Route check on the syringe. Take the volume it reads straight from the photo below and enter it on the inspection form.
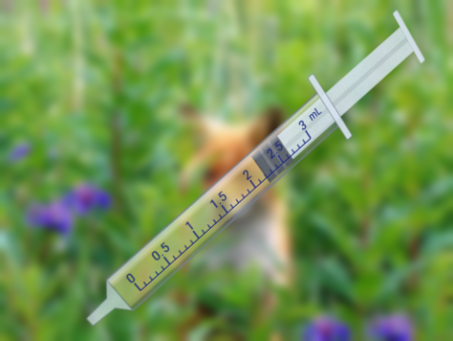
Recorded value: 2.2 mL
